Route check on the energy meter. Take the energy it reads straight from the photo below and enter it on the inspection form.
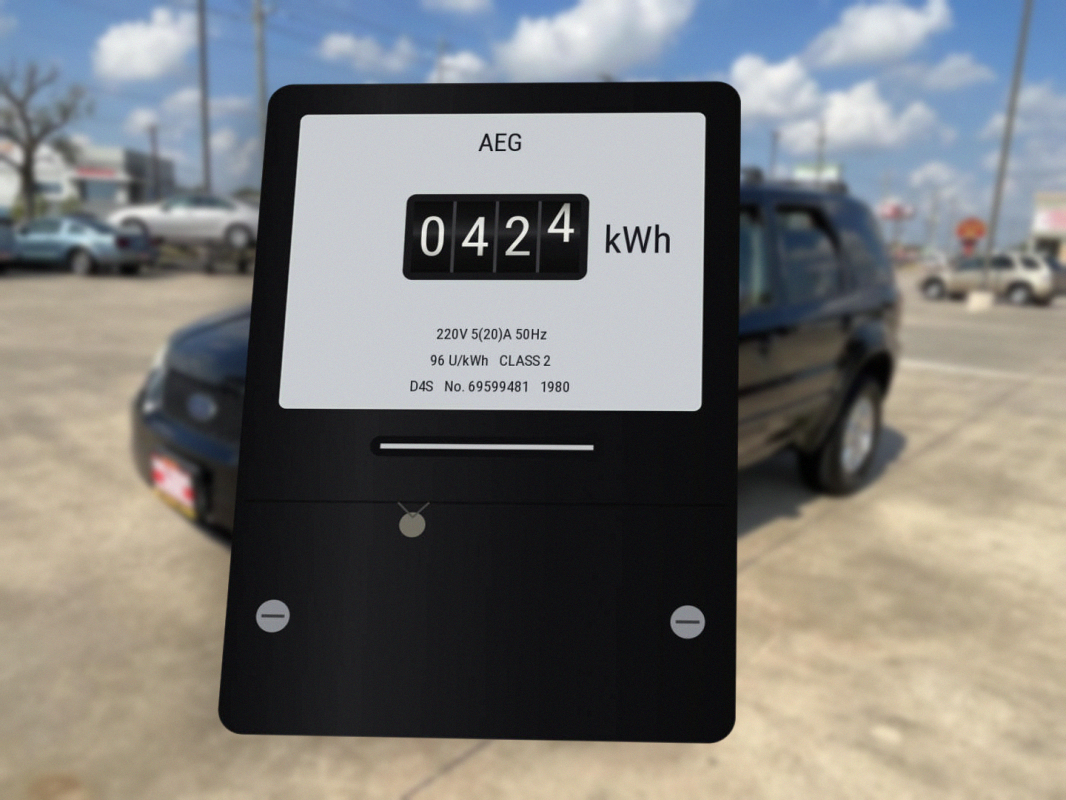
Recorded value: 424 kWh
